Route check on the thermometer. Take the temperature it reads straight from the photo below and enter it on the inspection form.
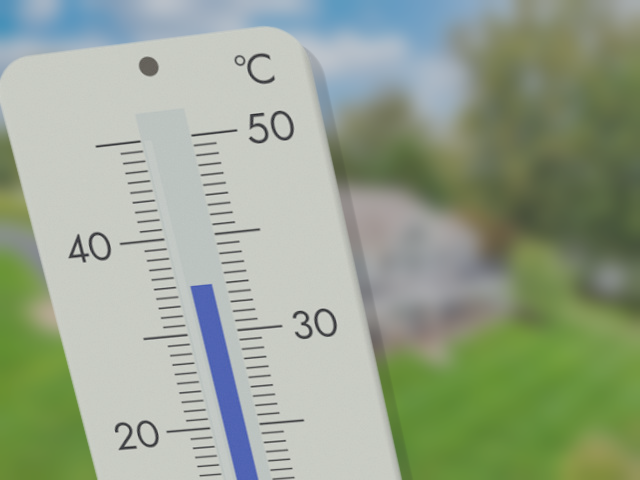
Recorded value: 35 °C
